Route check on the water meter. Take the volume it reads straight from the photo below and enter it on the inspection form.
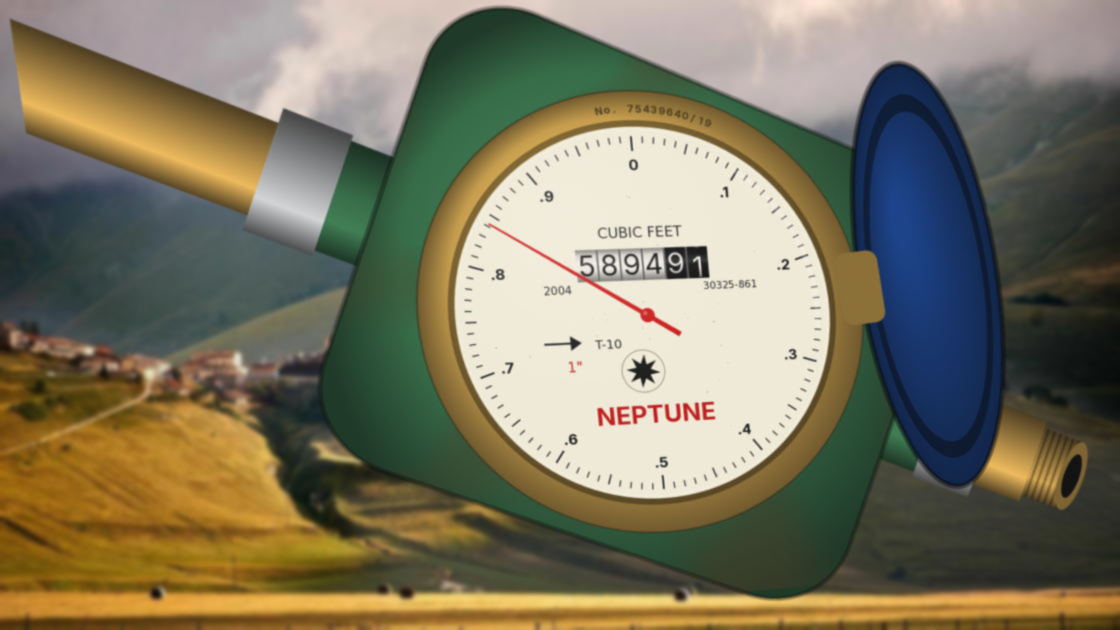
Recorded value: 589490.84 ft³
